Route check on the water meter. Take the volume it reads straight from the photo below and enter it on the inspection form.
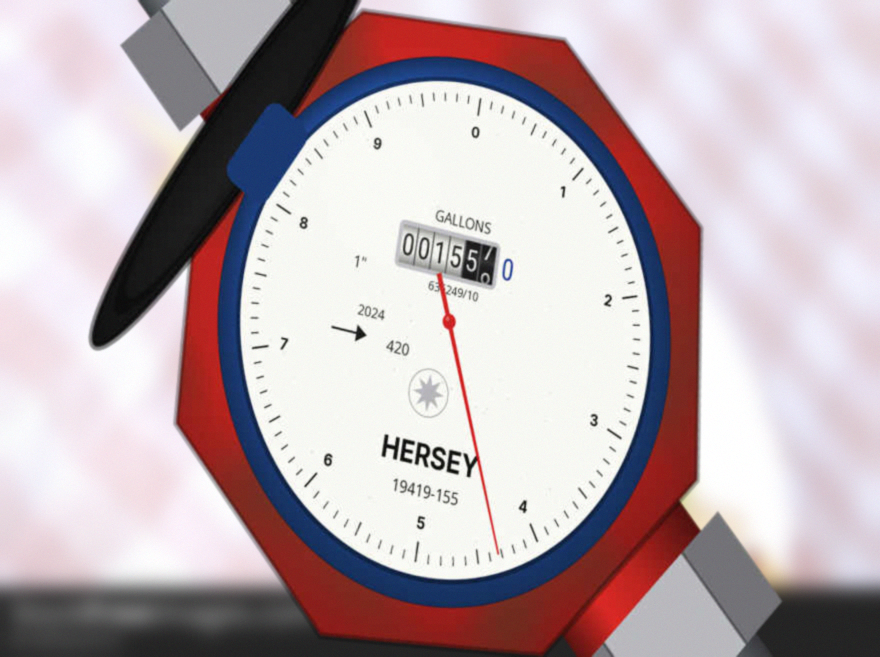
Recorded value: 15574.3 gal
